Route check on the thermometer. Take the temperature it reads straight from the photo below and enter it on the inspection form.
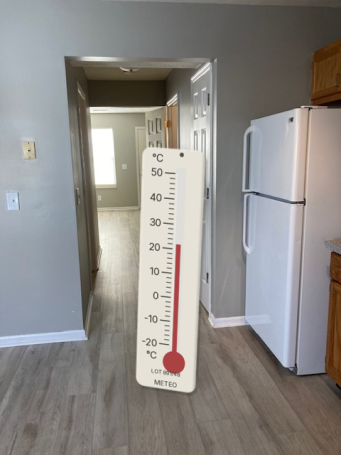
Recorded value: 22 °C
